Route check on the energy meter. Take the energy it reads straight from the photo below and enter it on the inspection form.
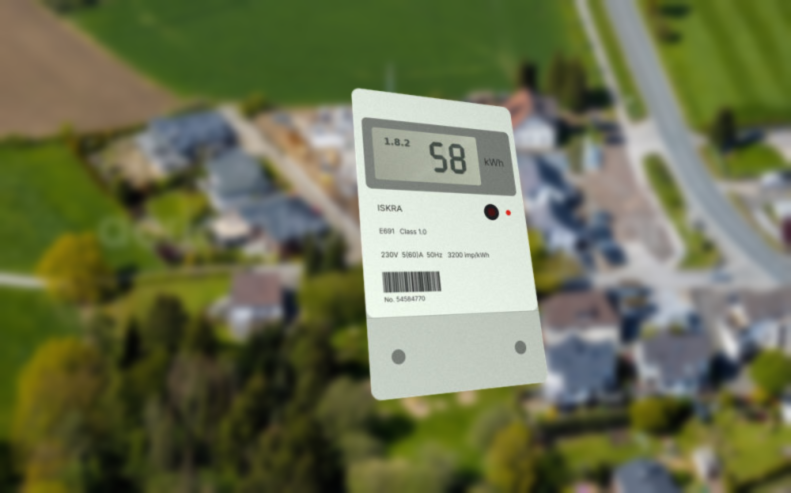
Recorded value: 58 kWh
